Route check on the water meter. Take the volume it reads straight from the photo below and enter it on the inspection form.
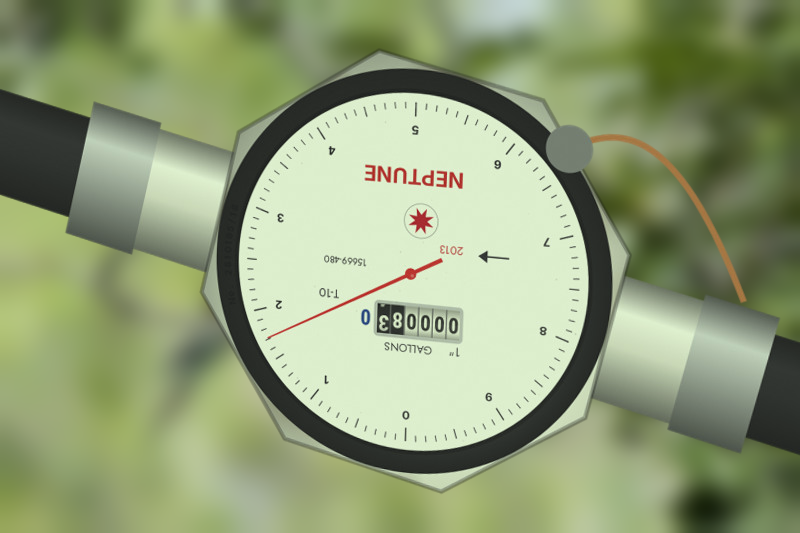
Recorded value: 831.7 gal
